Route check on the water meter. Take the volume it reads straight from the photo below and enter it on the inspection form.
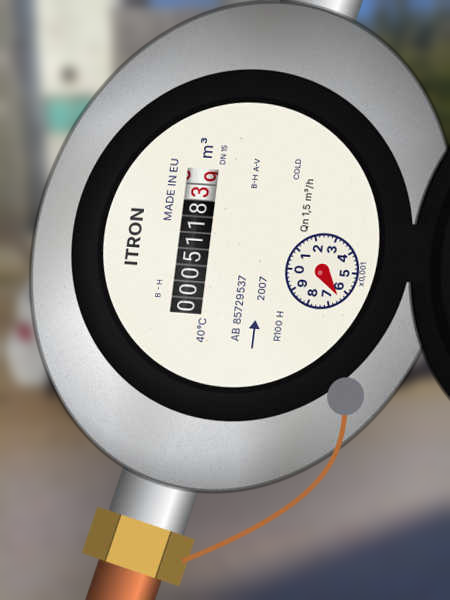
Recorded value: 5118.386 m³
